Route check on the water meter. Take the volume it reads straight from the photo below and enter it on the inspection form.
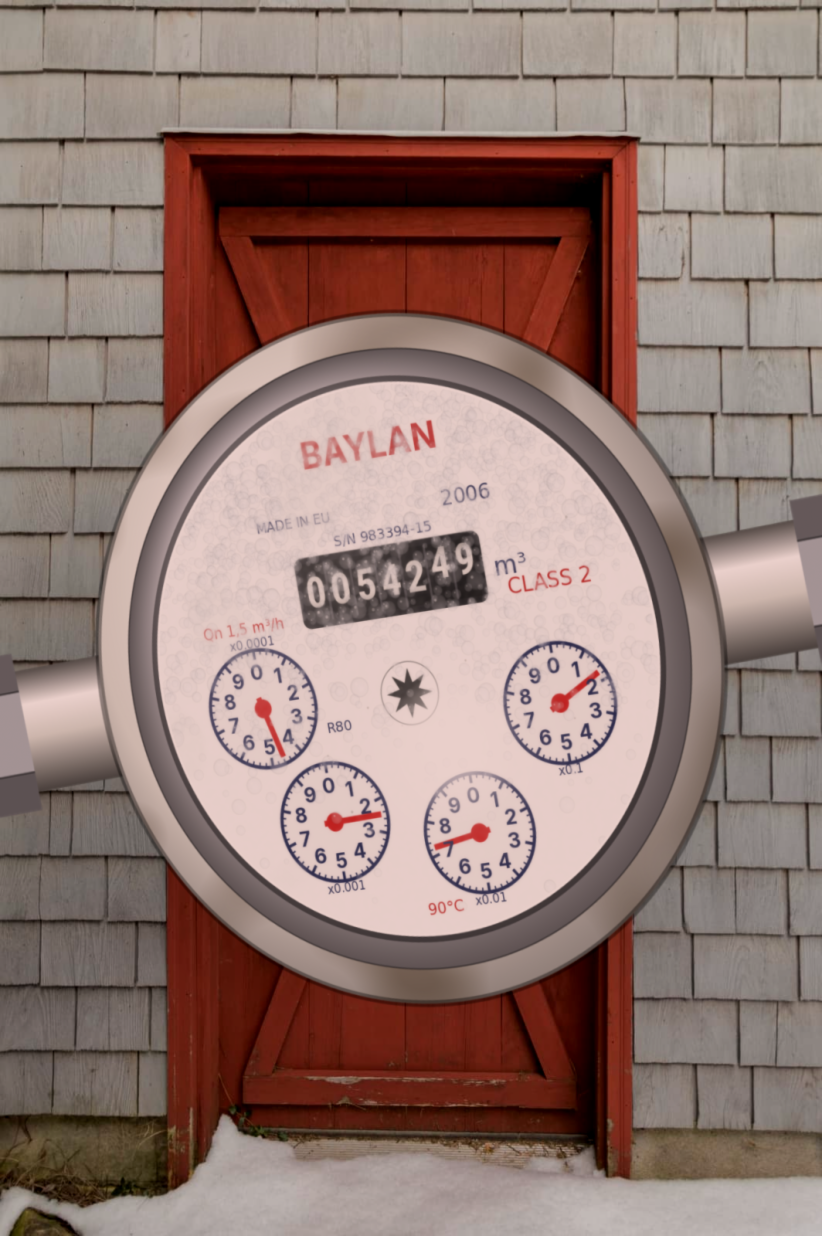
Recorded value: 54249.1724 m³
